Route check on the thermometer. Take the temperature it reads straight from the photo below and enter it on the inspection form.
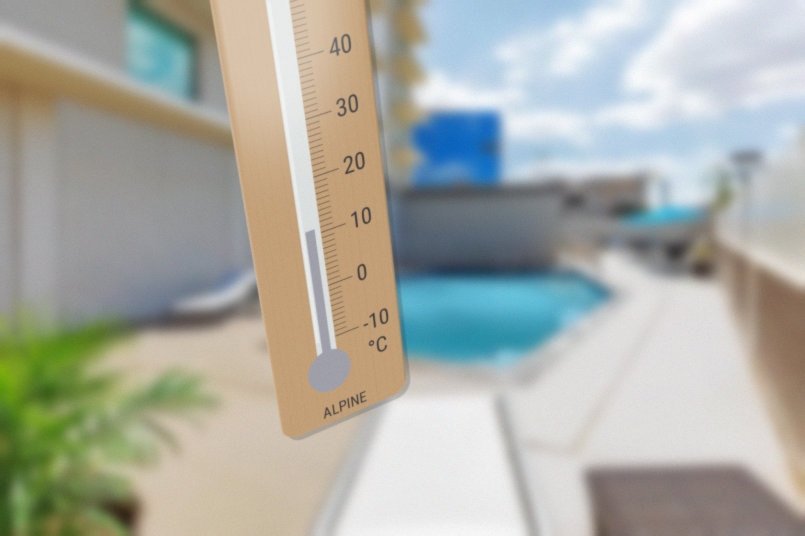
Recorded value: 11 °C
